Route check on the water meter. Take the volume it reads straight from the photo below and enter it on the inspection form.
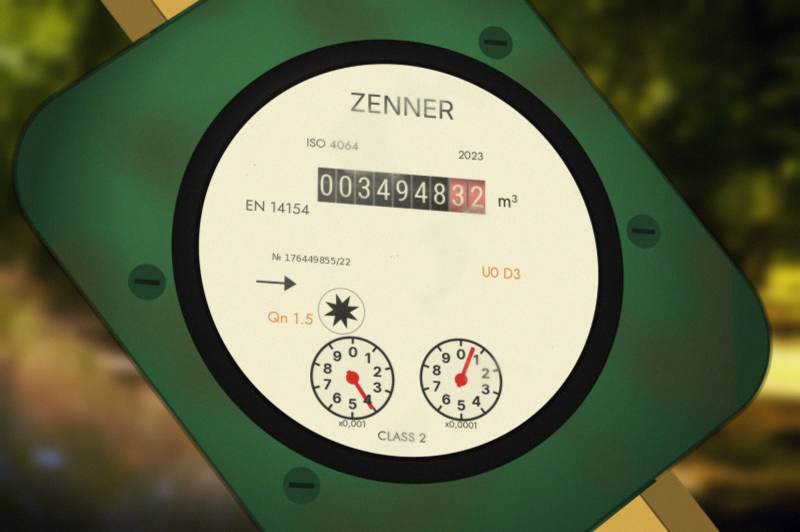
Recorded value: 34948.3240 m³
